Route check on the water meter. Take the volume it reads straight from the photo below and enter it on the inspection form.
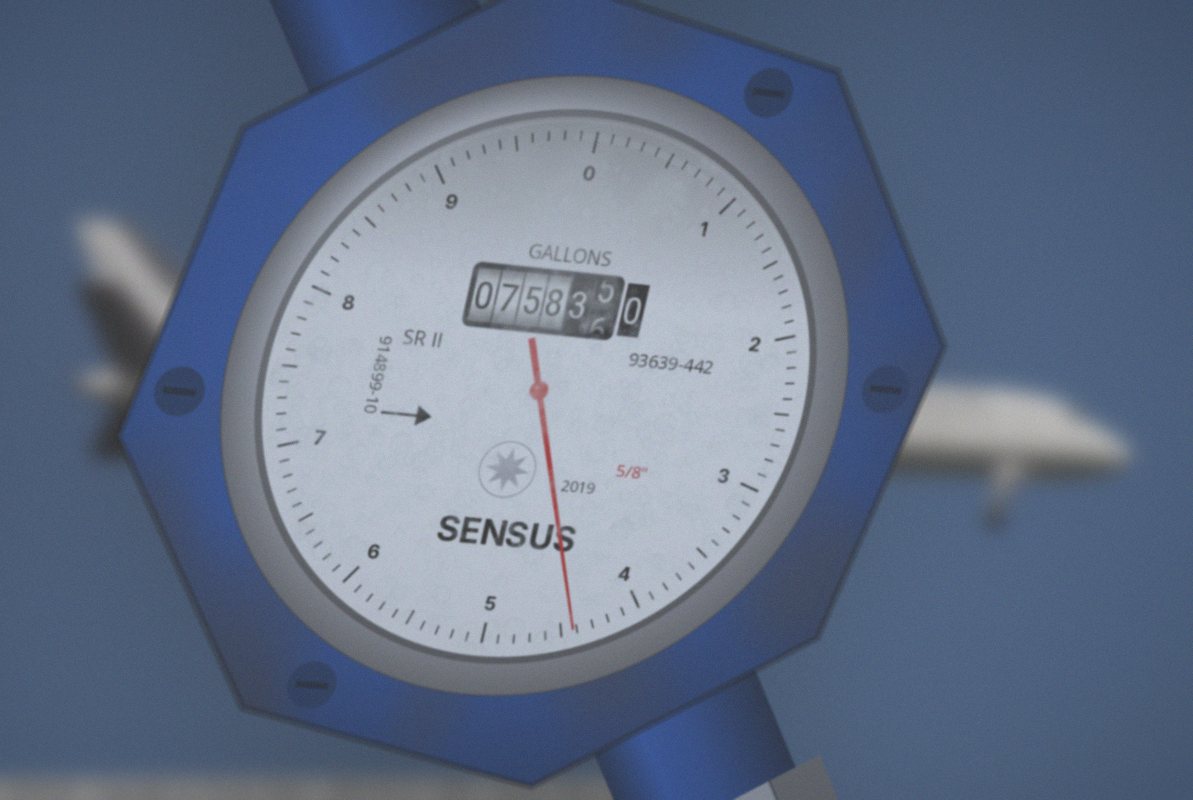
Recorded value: 758354.4 gal
